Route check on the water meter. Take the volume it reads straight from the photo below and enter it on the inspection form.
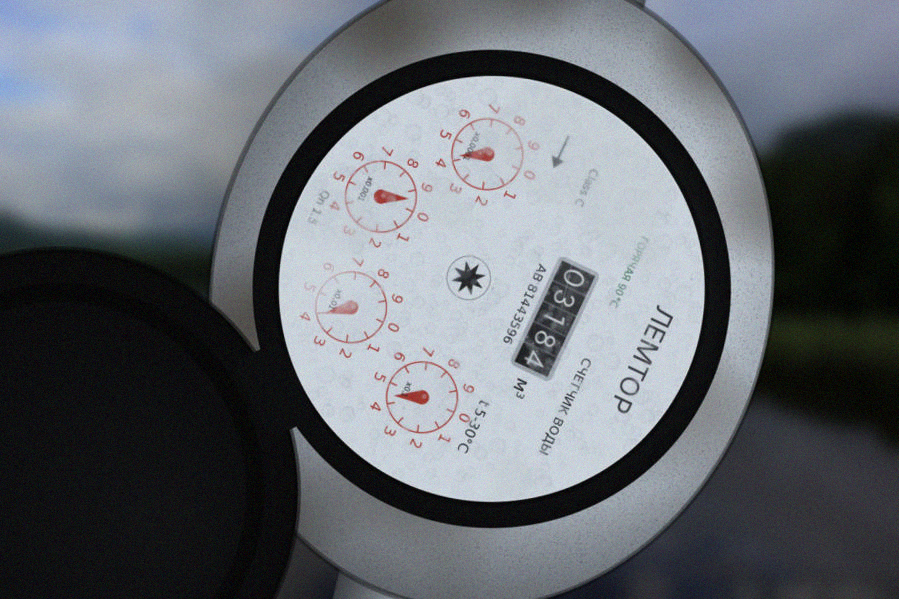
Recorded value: 3184.4394 m³
